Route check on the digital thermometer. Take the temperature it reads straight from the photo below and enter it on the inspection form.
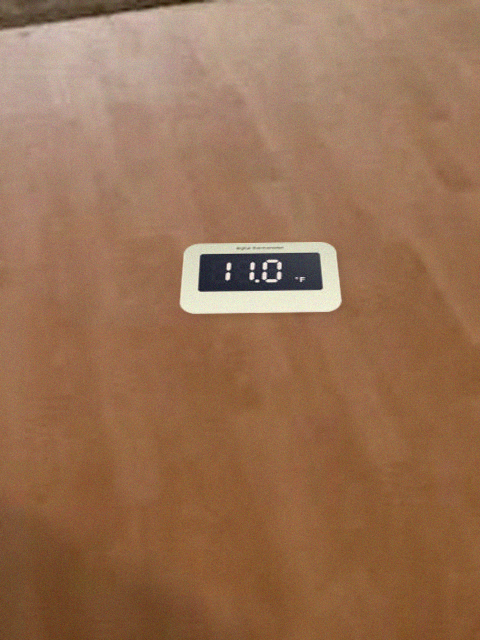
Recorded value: 11.0 °F
